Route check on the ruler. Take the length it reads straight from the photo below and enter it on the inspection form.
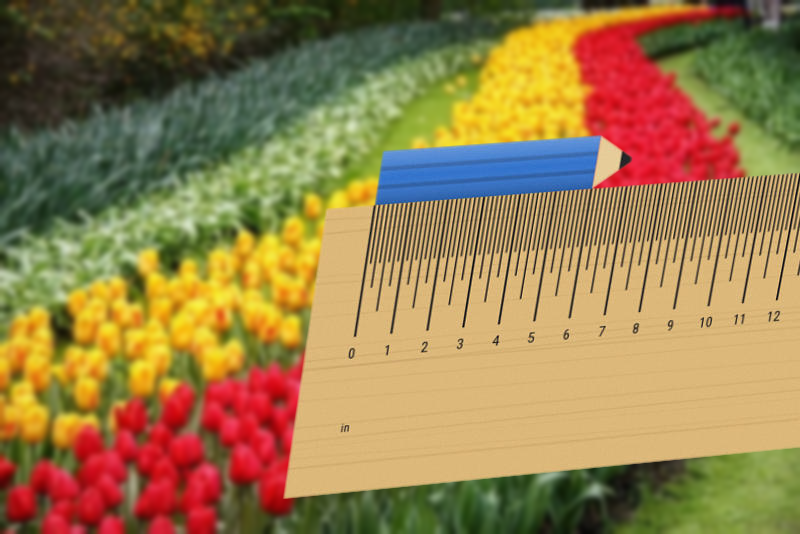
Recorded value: 7 in
